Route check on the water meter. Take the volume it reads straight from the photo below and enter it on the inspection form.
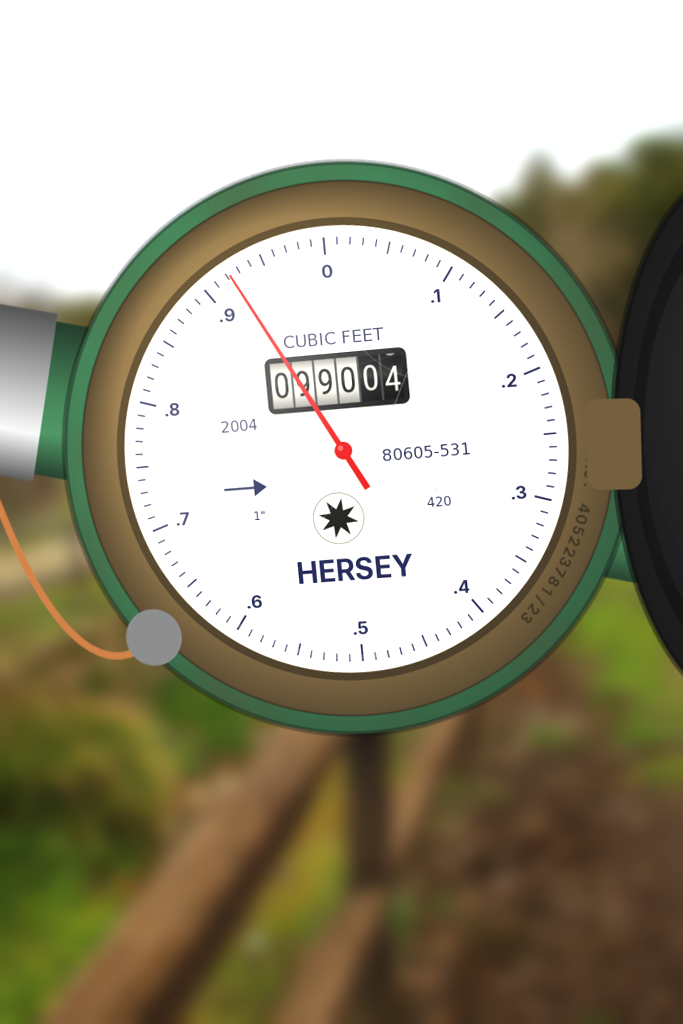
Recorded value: 99003.92 ft³
